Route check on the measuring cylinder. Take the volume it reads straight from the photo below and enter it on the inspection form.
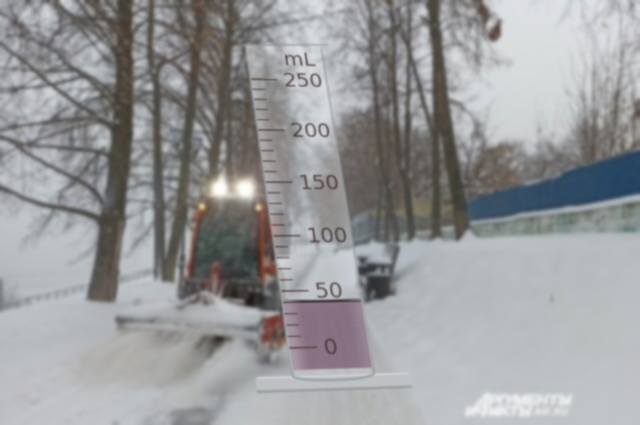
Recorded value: 40 mL
